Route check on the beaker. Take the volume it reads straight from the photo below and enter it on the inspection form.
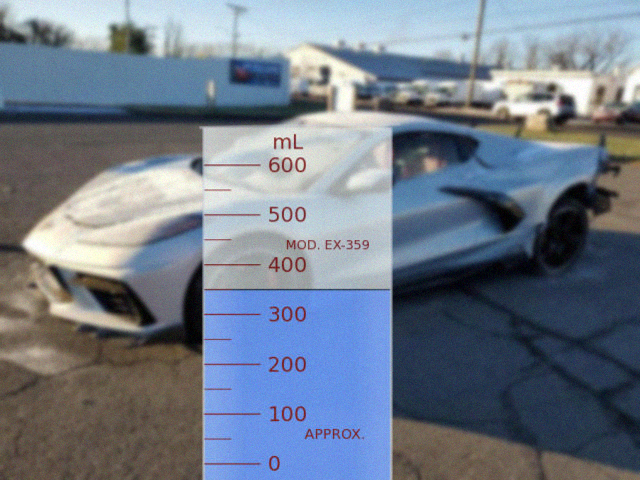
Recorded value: 350 mL
